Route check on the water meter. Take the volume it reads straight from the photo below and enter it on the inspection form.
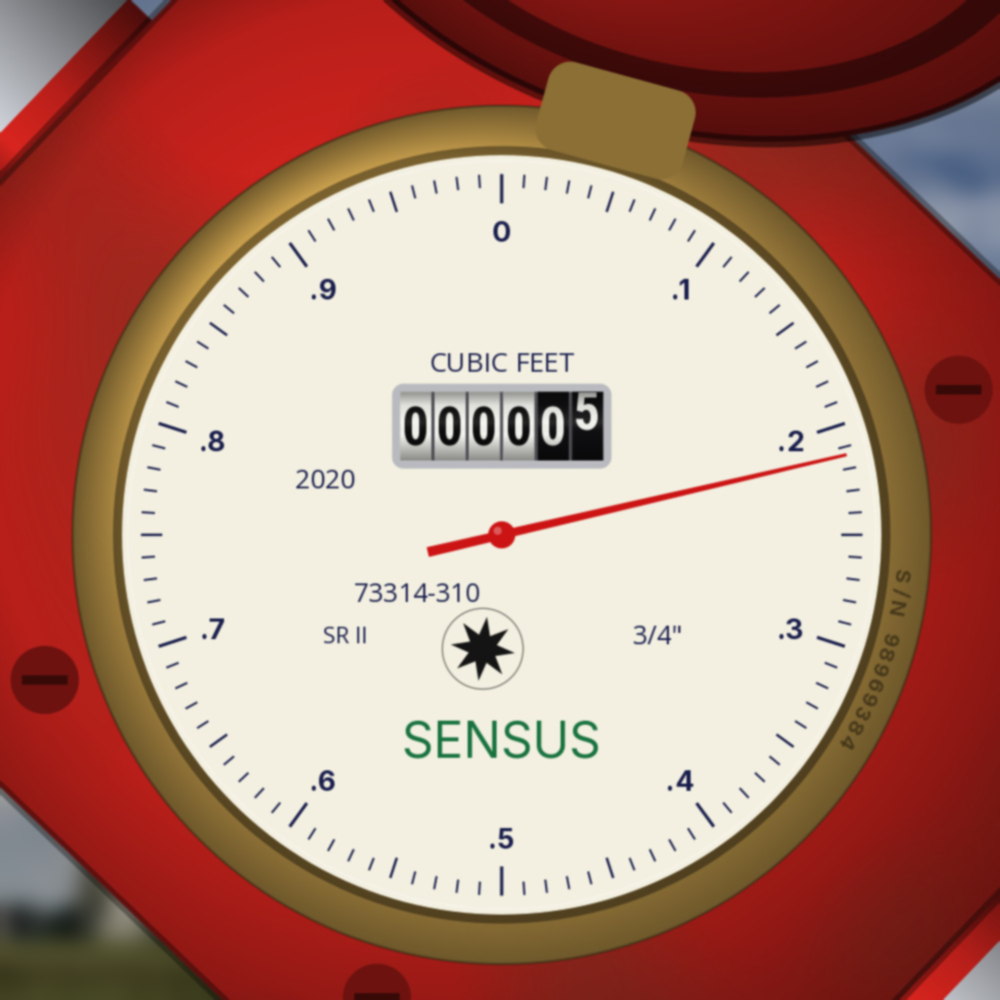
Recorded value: 5.21 ft³
